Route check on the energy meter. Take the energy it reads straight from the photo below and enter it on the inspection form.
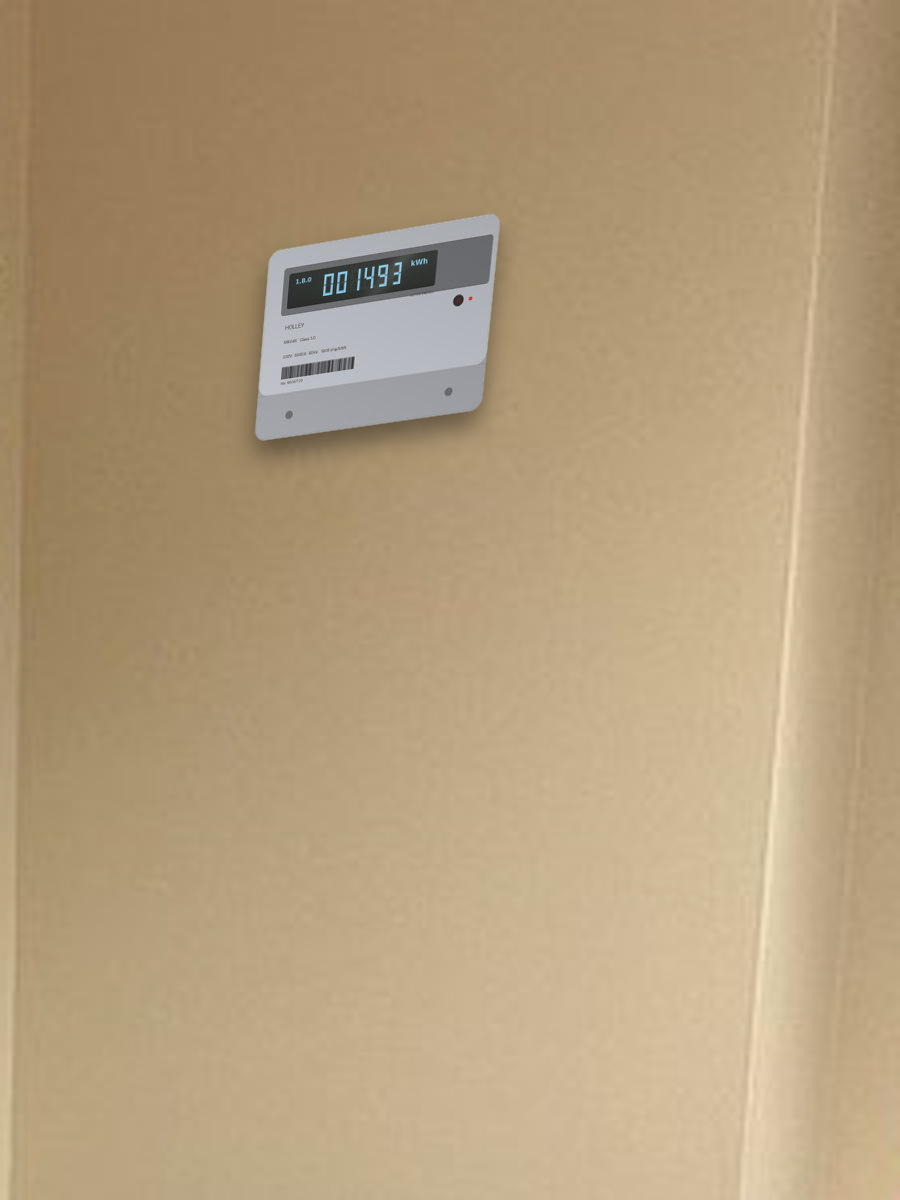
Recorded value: 1493 kWh
